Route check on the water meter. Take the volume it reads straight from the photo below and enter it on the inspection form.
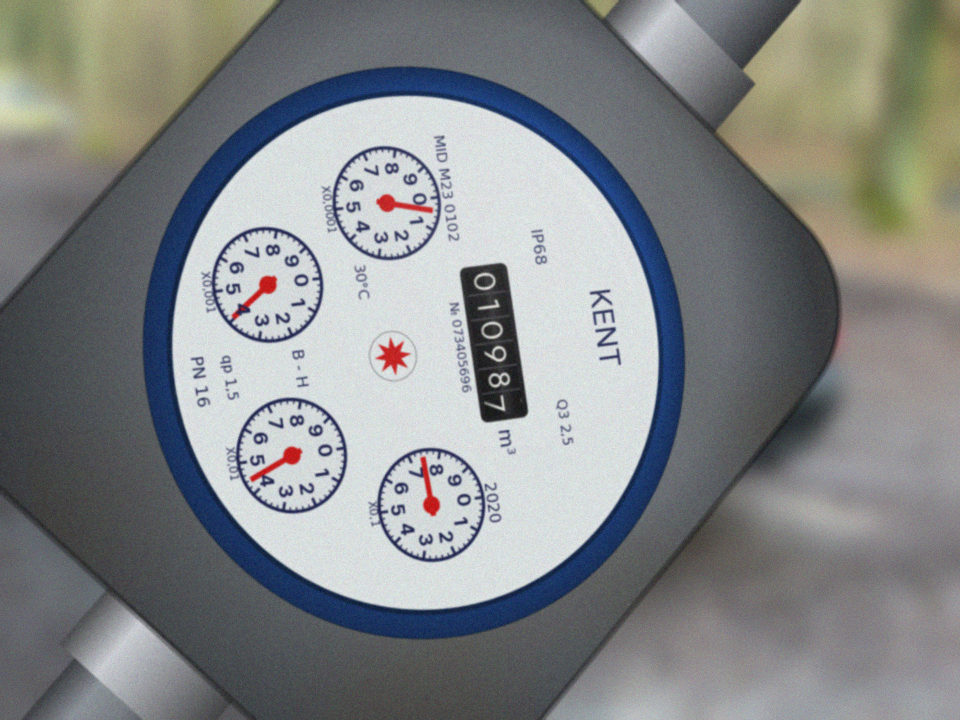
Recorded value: 10986.7440 m³
